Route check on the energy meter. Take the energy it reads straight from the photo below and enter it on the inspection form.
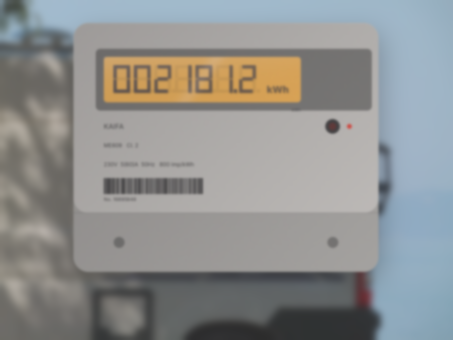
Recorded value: 2181.2 kWh
